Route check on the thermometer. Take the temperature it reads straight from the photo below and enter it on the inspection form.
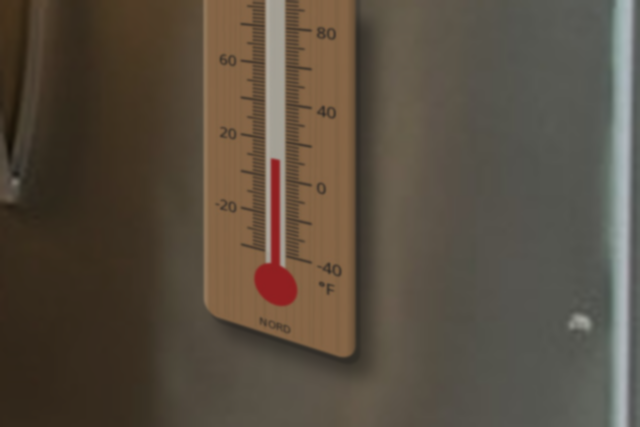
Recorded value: 10 °F
